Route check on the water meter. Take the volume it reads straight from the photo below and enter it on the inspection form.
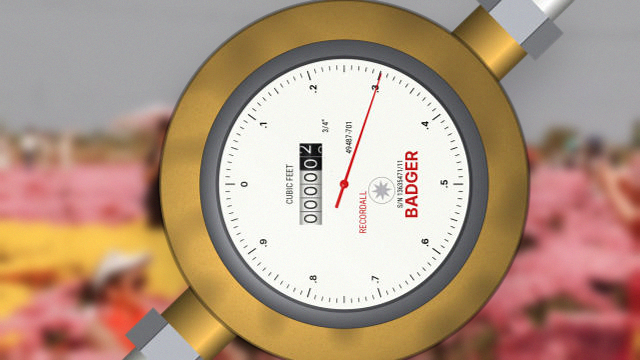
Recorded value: 2.30 ft³
